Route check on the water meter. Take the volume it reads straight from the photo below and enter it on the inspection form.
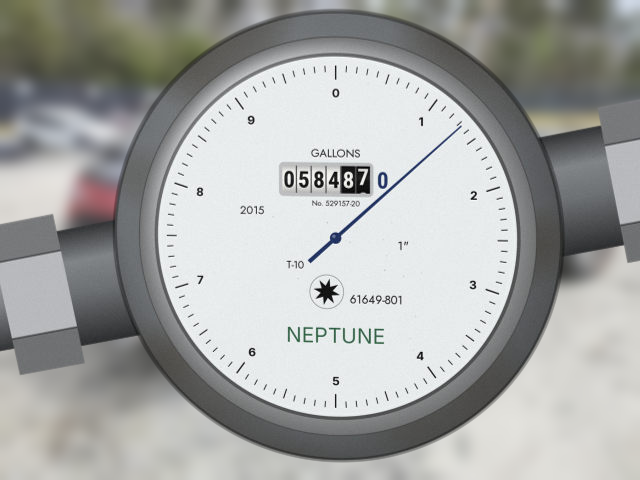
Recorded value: 584871.3 gal
